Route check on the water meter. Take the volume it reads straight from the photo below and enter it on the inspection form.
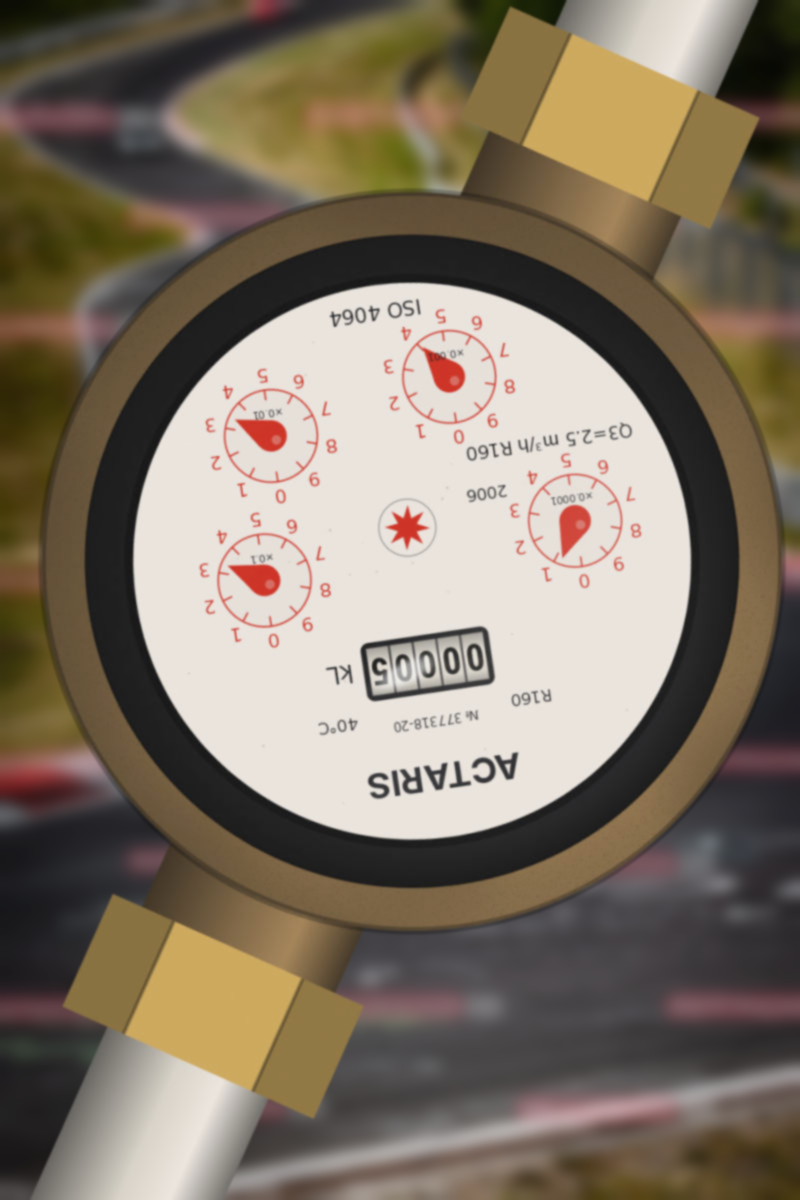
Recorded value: 5.3340 kL
